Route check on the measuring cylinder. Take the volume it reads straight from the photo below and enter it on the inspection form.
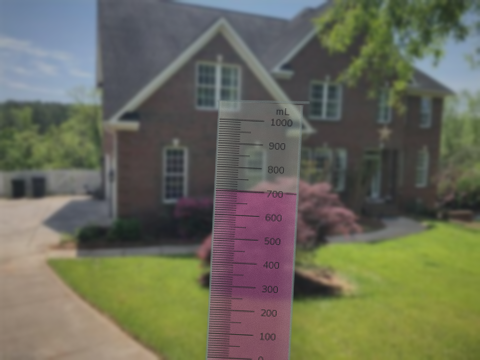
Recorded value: 700 mL
